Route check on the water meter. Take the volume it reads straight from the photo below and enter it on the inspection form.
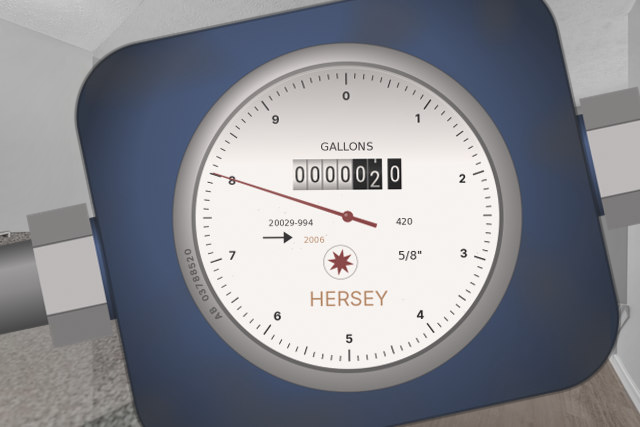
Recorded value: 18.0 gal
